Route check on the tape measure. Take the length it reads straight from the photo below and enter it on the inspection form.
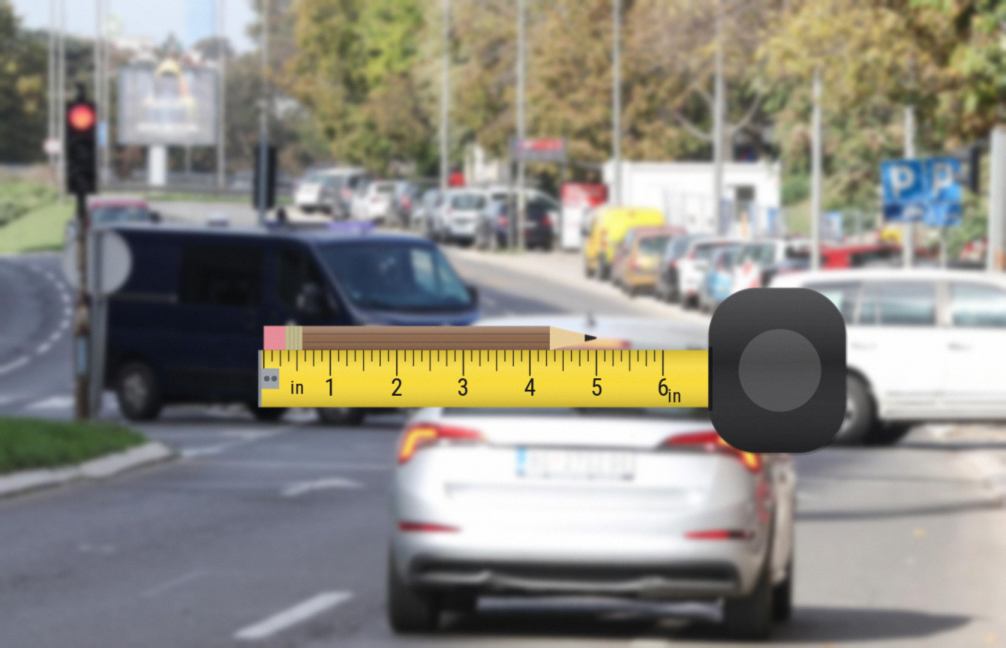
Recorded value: 5 in
